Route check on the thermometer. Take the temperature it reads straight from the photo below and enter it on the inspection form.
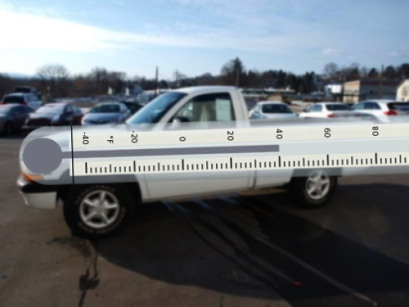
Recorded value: 40 °F
